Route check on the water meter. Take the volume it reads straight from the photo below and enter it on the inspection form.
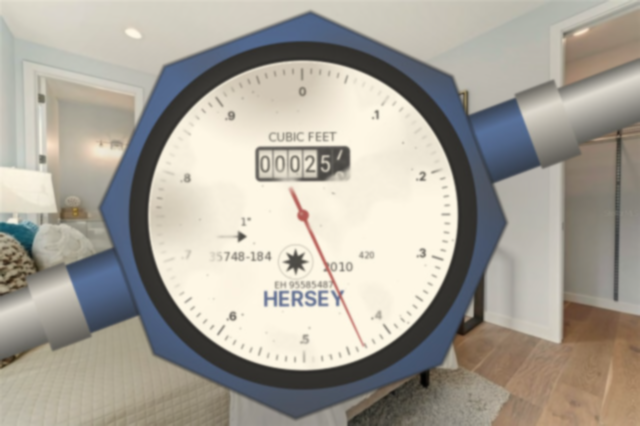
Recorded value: 257.43 ft³
